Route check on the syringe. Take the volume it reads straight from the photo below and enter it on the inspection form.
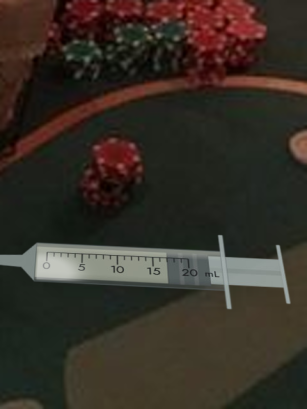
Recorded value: 17 mL
